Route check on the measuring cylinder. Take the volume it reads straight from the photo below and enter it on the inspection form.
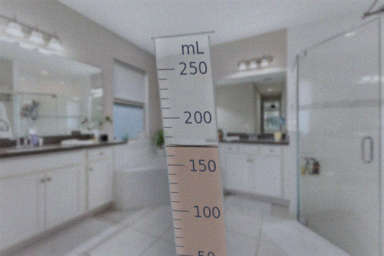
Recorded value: 170 mL
